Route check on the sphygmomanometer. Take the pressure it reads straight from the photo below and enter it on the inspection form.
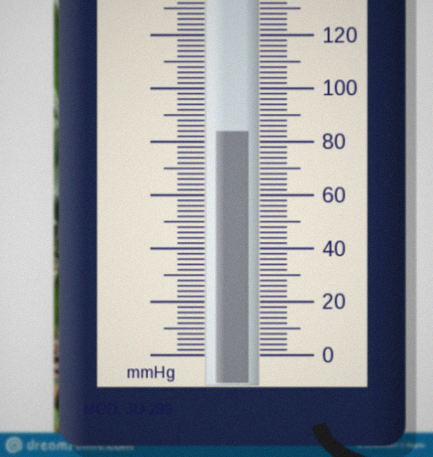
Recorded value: 84 mmHg
